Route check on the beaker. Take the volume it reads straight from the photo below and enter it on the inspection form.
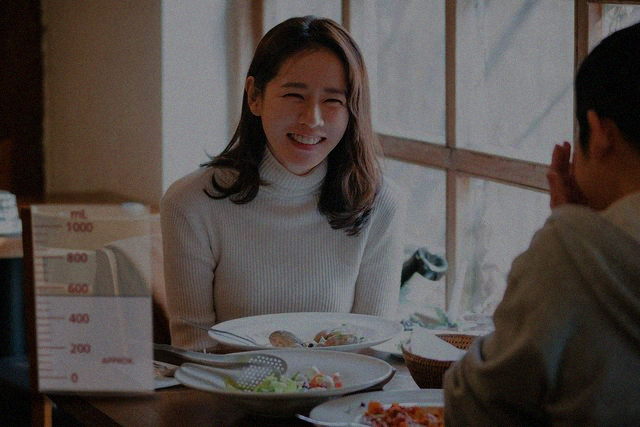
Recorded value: 550 mL
